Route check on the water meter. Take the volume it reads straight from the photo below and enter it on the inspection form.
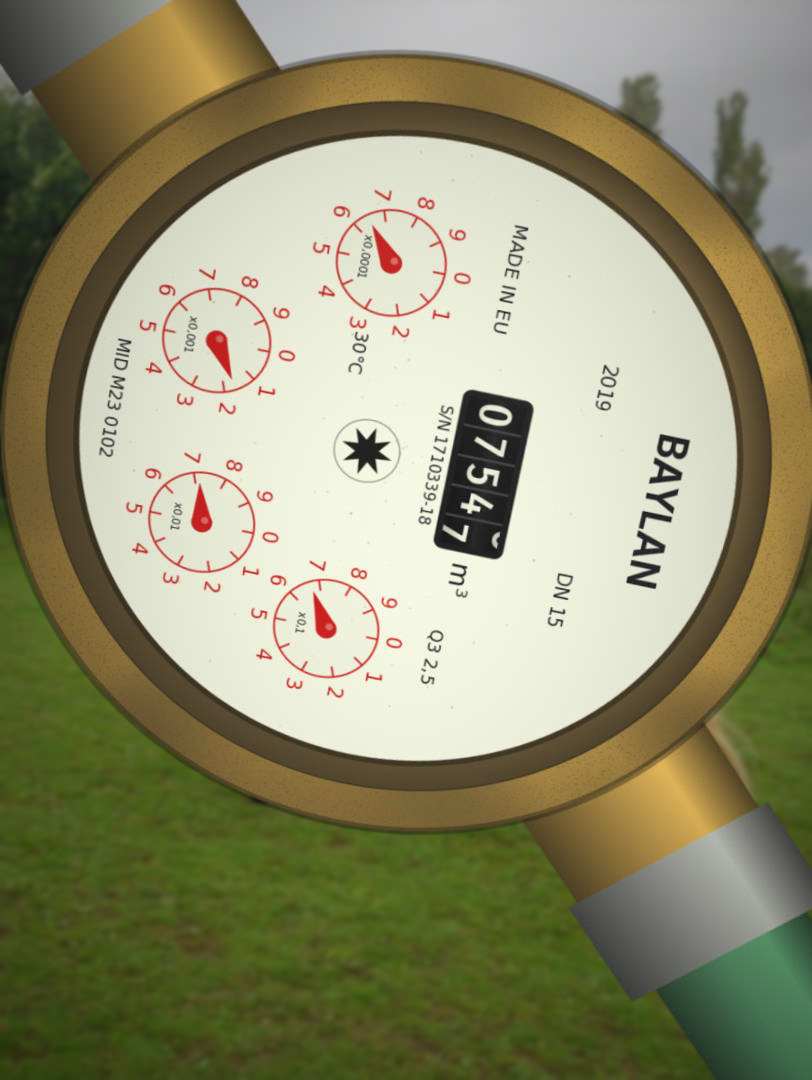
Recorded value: 7546.6716 m³
